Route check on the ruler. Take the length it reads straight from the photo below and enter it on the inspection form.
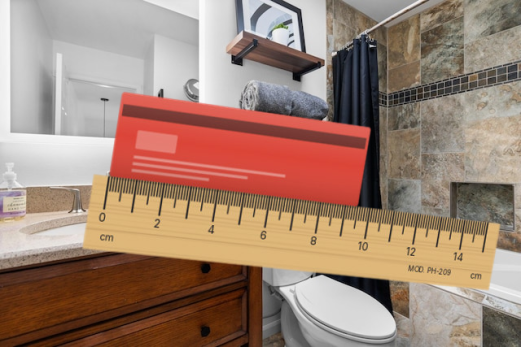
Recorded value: 9.5 cm
